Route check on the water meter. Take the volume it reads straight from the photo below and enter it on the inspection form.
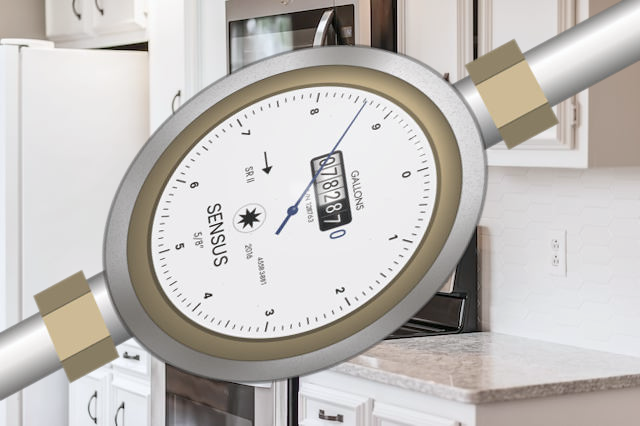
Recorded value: 782868.6 gal
